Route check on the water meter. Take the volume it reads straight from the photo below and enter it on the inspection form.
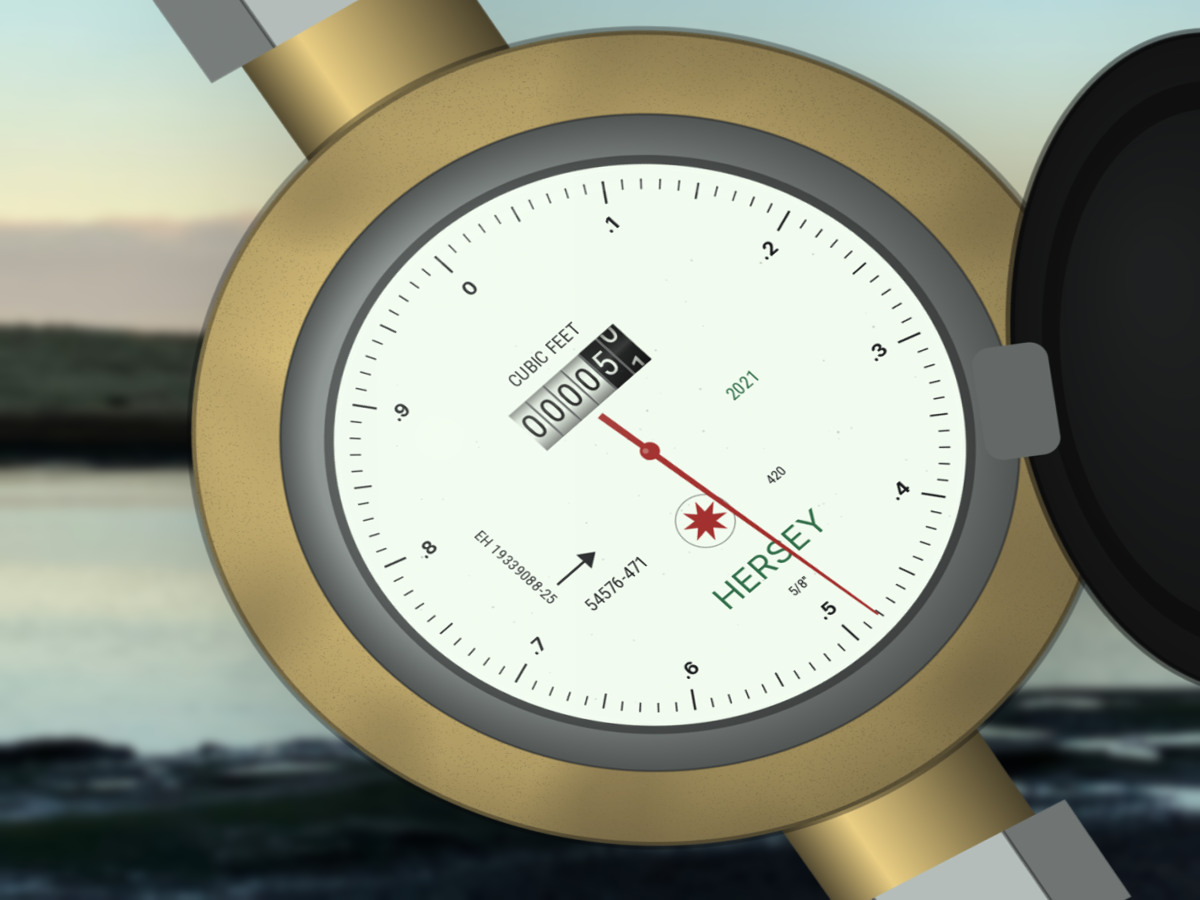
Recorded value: 50.48 ft³
